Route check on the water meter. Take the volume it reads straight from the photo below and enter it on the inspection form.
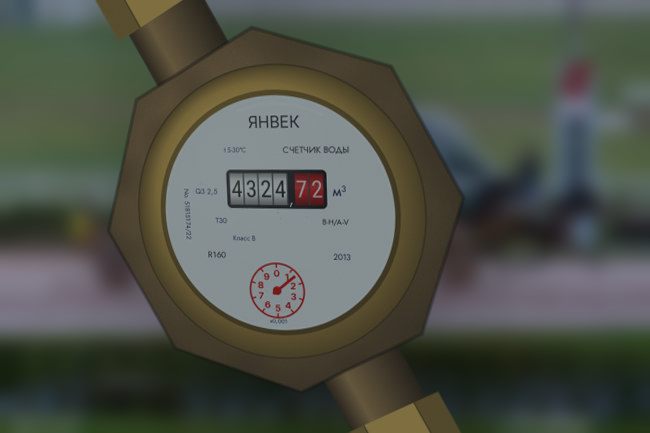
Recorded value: 4324.721 m³
